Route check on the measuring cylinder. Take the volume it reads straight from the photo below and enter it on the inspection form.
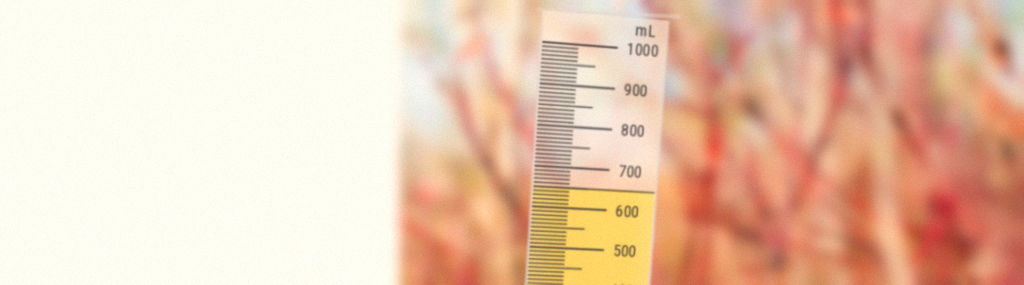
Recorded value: 650 mL
